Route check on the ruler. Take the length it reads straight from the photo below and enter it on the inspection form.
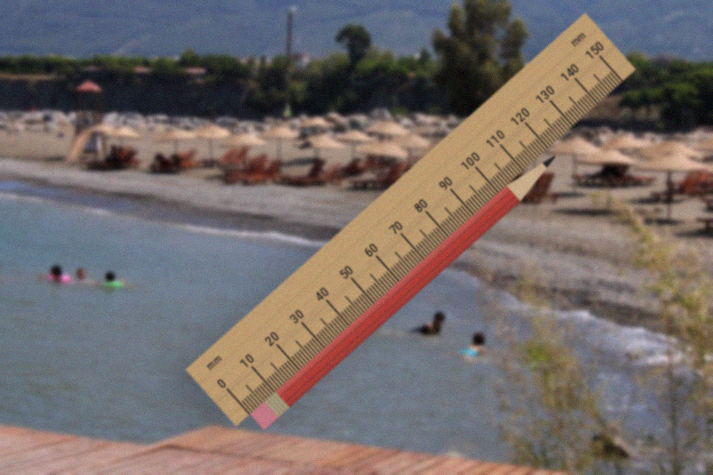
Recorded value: 120 mm
